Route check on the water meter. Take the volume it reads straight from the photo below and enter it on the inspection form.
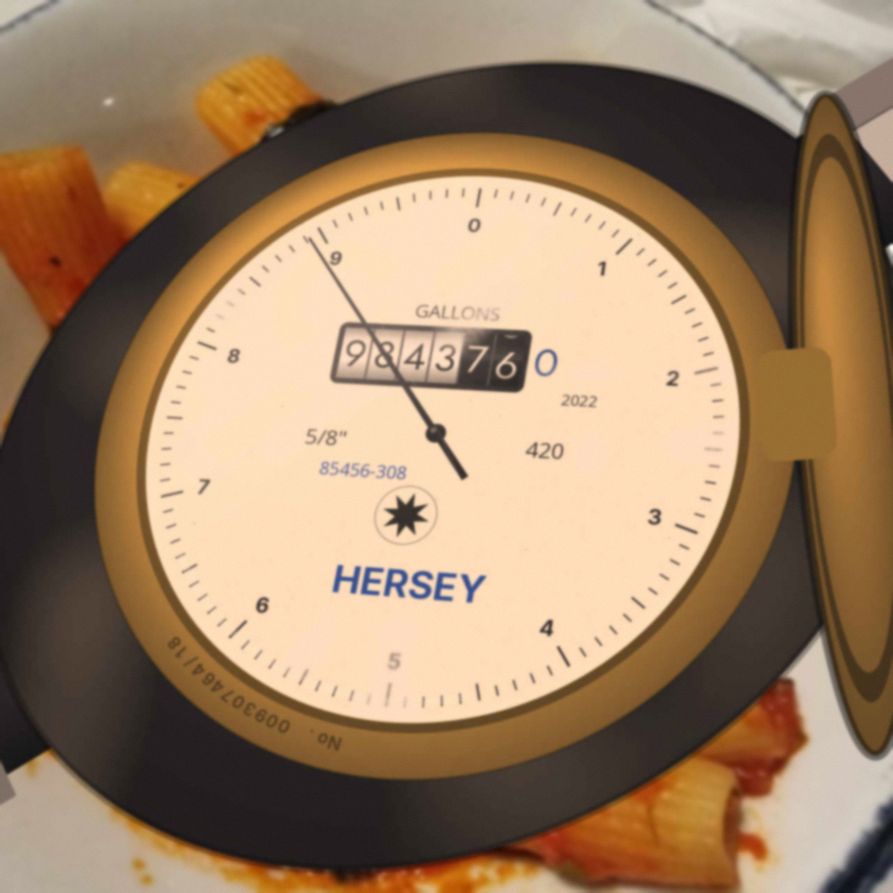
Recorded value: 9843758.9 gal
